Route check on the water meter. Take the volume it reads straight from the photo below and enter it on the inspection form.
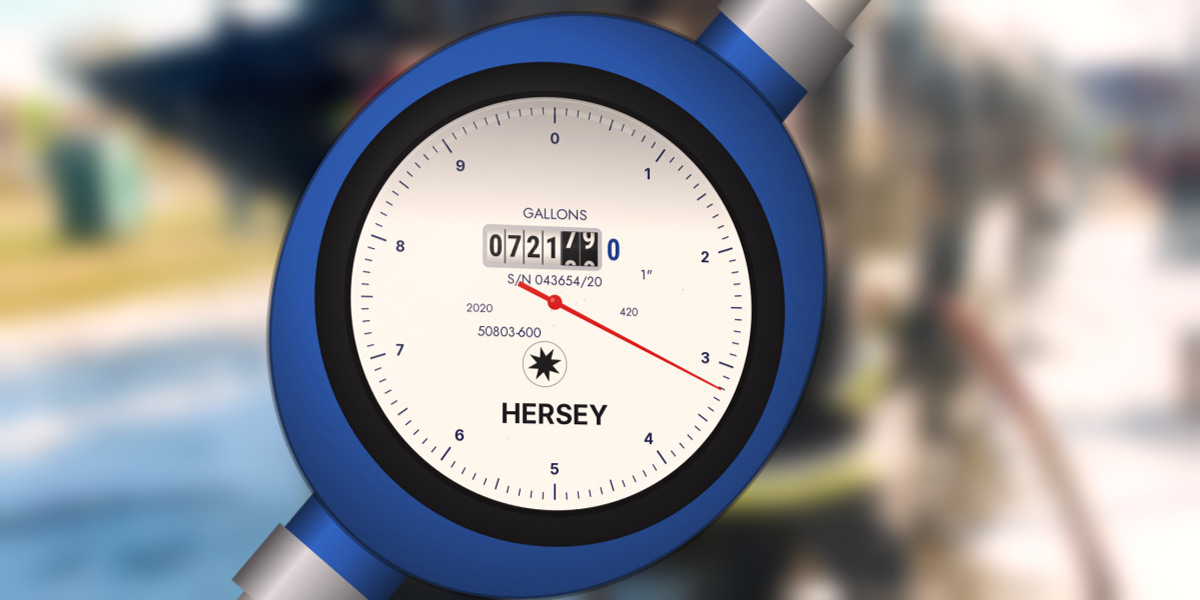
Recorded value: 721793.2 gal
